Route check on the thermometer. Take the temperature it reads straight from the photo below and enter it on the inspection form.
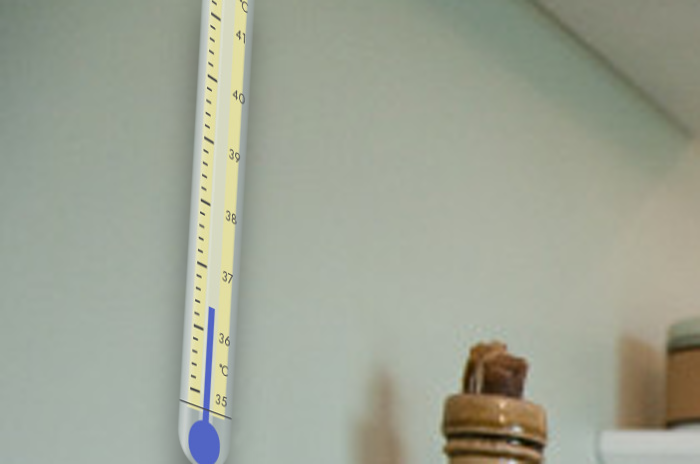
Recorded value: 36.4 °C
